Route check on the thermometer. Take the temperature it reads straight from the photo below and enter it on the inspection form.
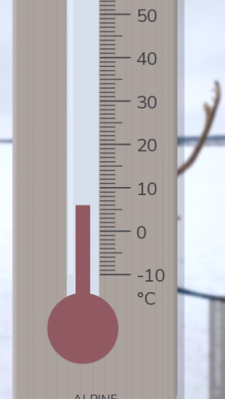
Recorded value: 6 °C
